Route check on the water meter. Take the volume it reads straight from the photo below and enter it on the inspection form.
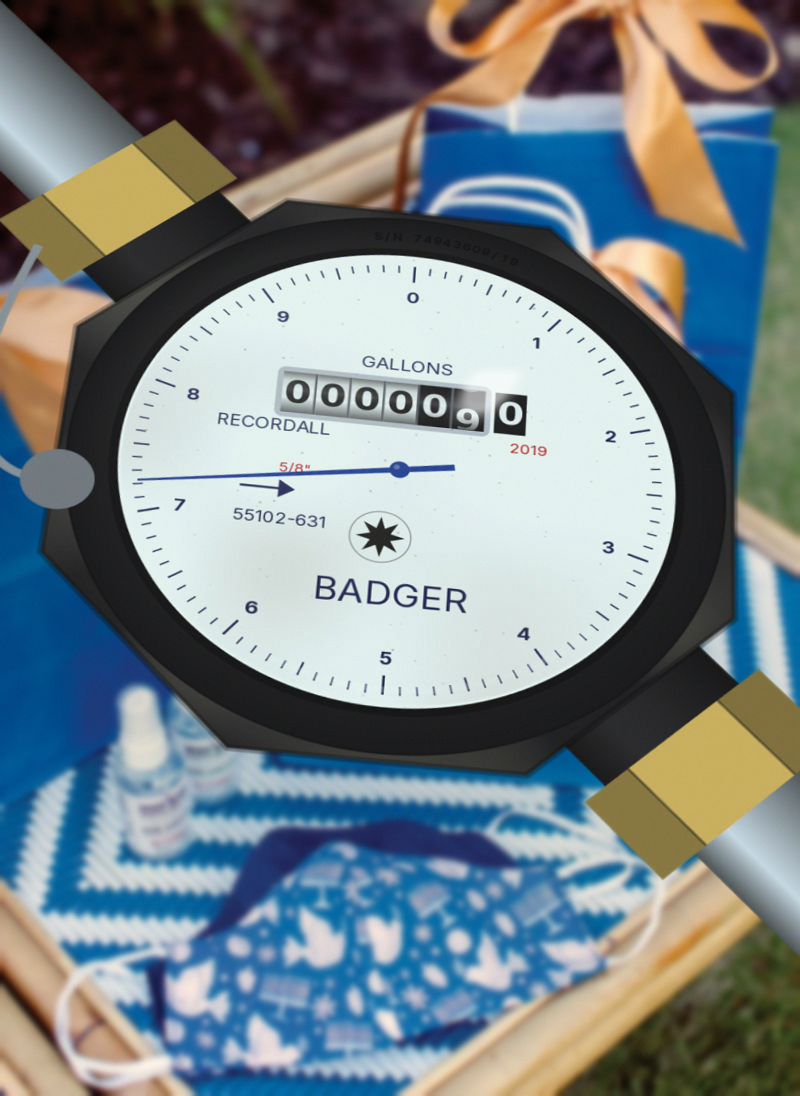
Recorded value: 87.2 gal
